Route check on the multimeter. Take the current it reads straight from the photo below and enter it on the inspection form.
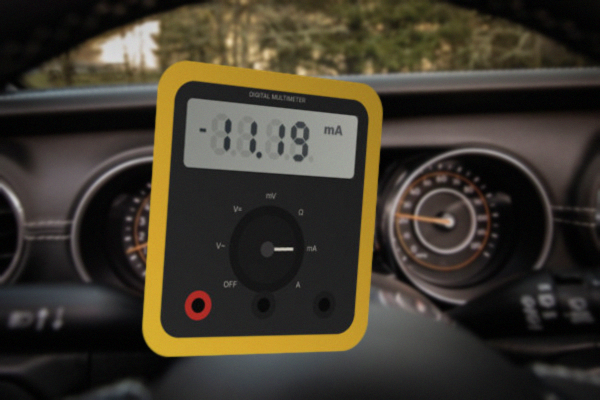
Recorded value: -11.19 mA
